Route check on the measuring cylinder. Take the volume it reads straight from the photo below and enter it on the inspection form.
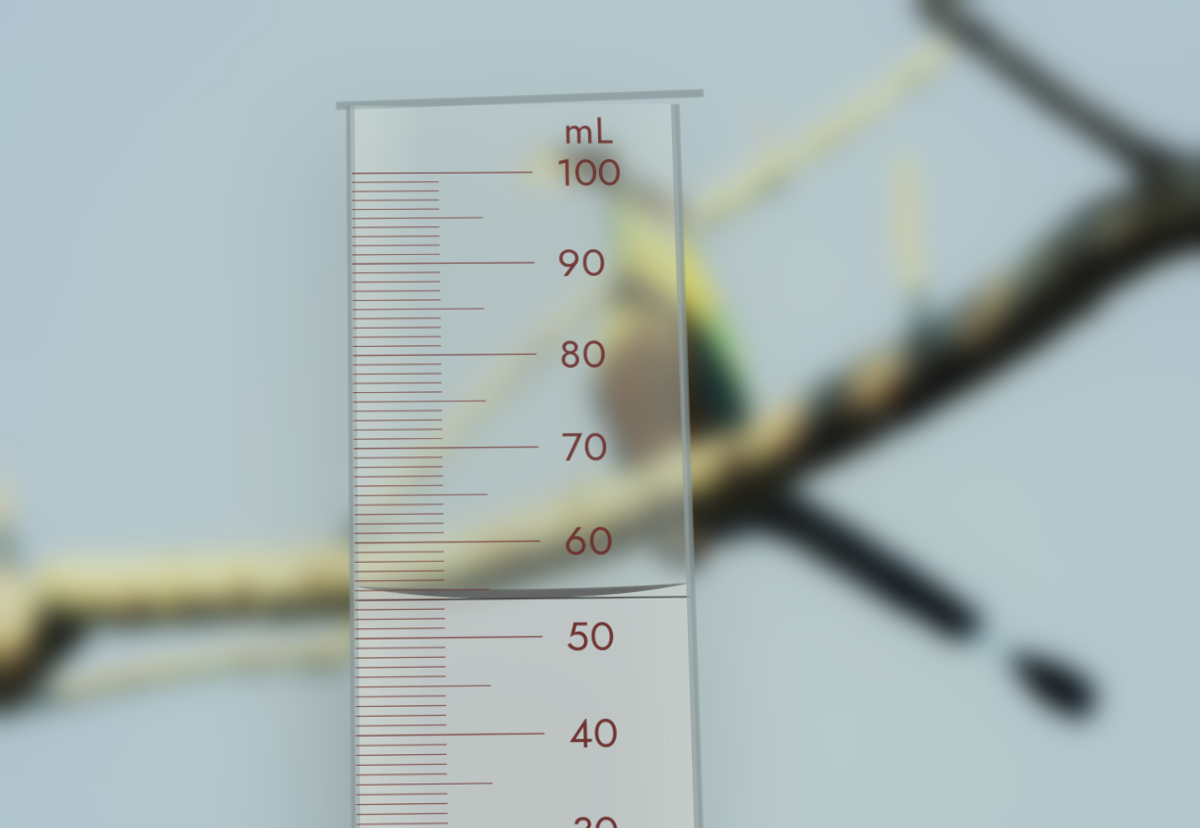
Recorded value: 54 mL
